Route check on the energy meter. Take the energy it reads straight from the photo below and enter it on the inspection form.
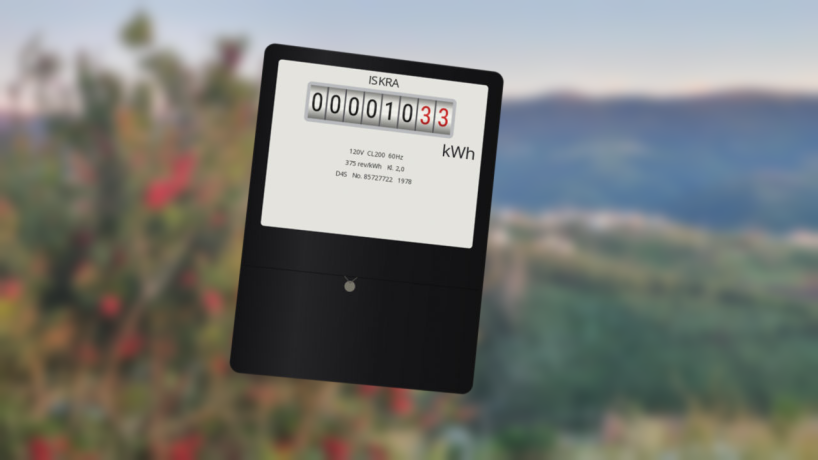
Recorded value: 10.33 kWh
